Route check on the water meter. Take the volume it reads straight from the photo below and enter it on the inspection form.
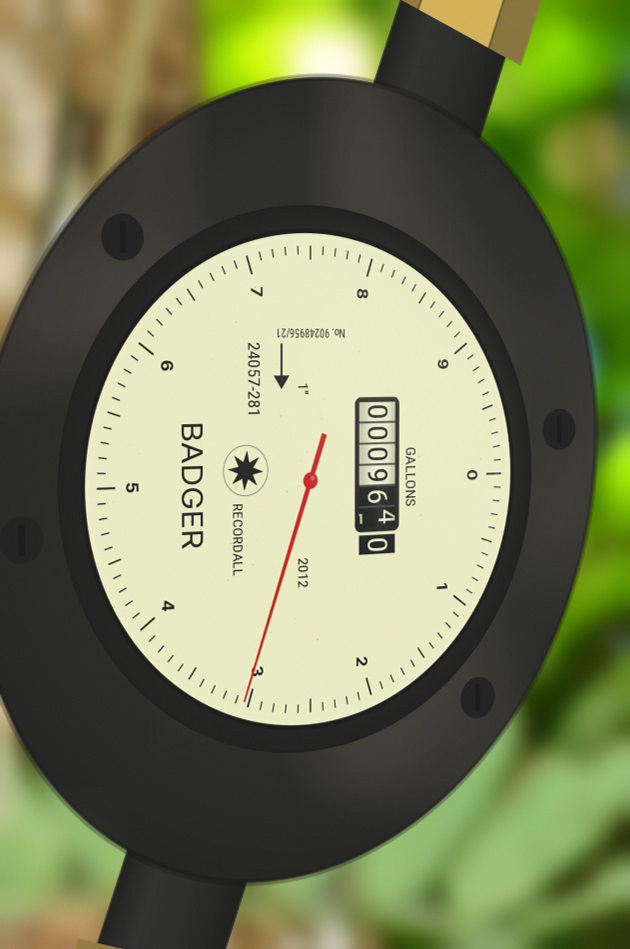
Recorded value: 9643.0 gal
